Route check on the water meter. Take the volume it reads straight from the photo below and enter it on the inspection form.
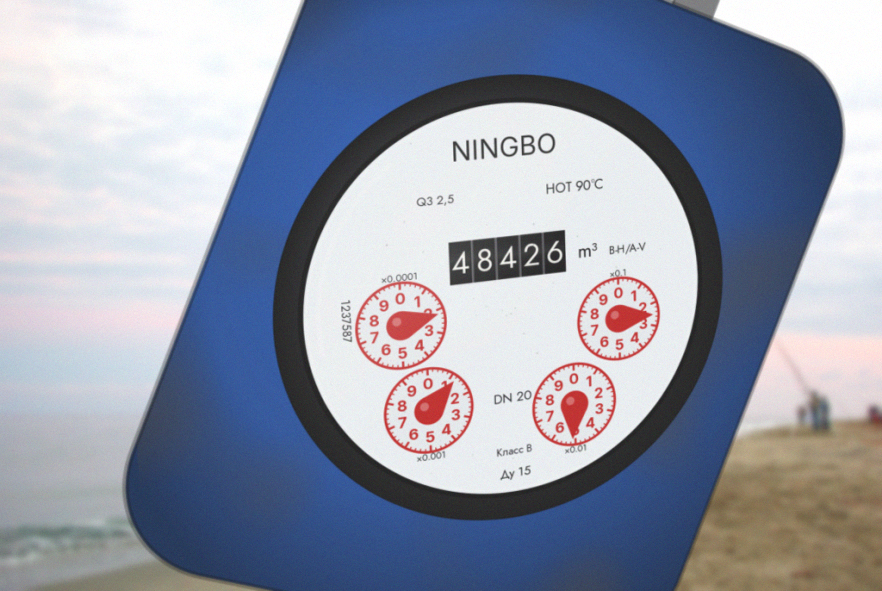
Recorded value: 48426.2512 m³
